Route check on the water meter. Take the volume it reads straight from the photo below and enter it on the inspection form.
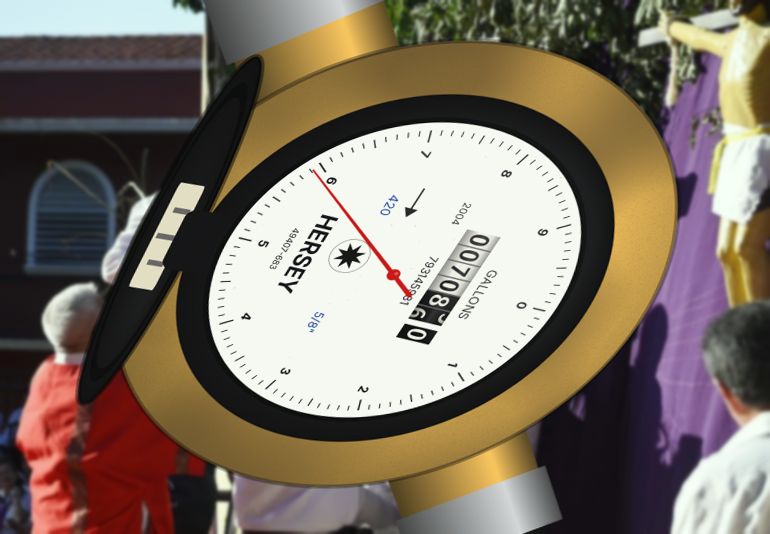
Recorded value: 70855.9 gal
